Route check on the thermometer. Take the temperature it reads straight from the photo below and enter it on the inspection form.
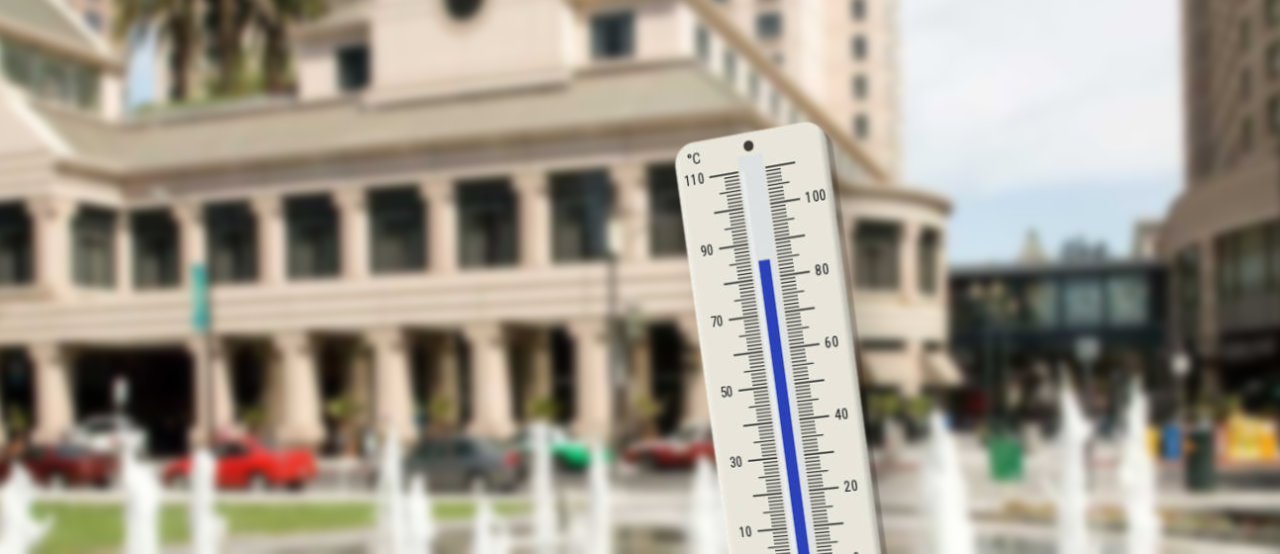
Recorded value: 85 °C
